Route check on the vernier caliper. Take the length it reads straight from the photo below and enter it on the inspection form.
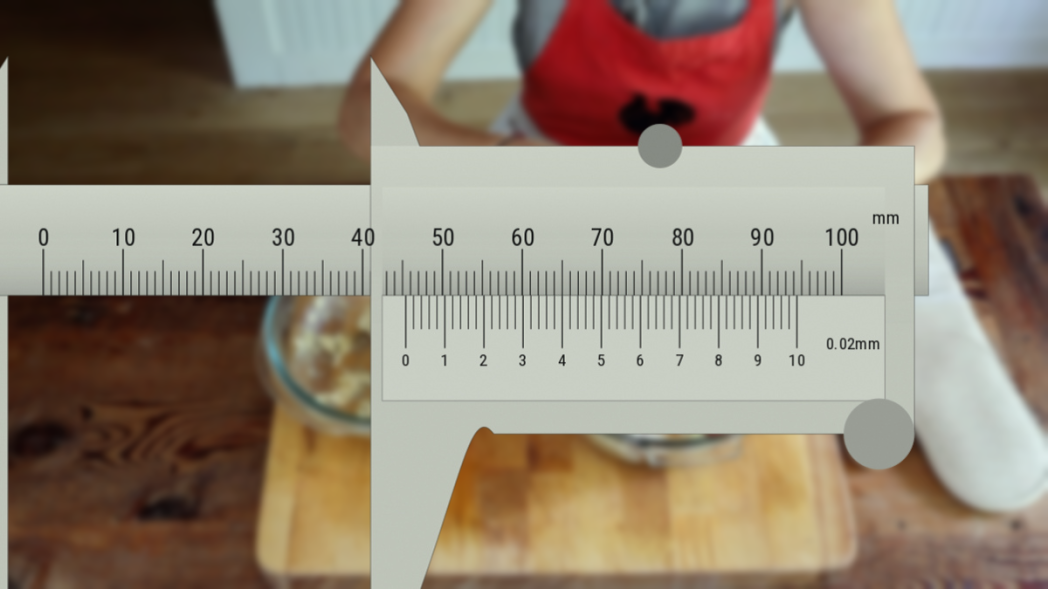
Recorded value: 45.4 mm
